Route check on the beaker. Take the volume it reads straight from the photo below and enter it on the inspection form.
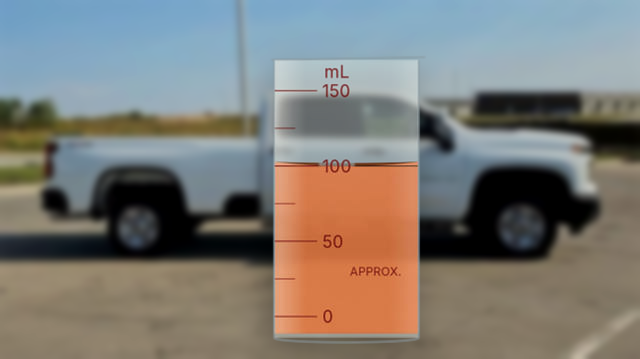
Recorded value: 100 mL
